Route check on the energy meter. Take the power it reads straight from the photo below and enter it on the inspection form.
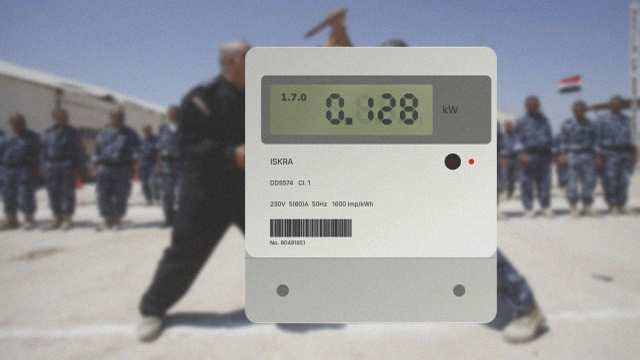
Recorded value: 0.128 kW
